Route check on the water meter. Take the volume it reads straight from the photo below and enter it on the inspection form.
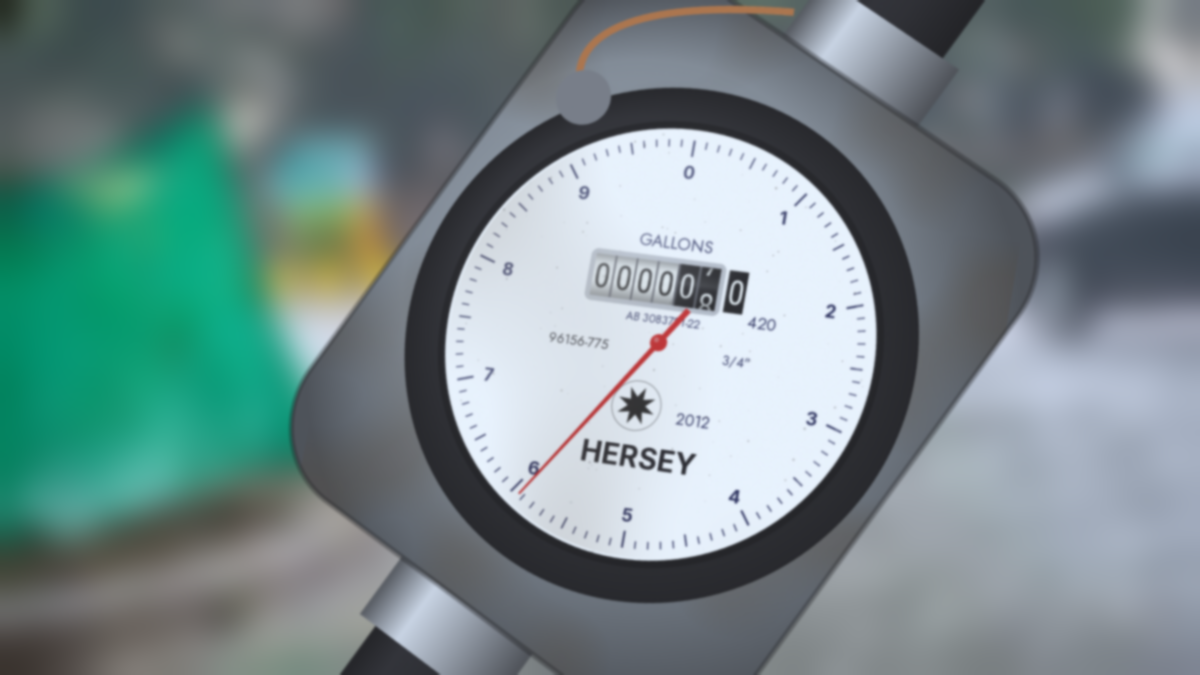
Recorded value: 75.9 gal
